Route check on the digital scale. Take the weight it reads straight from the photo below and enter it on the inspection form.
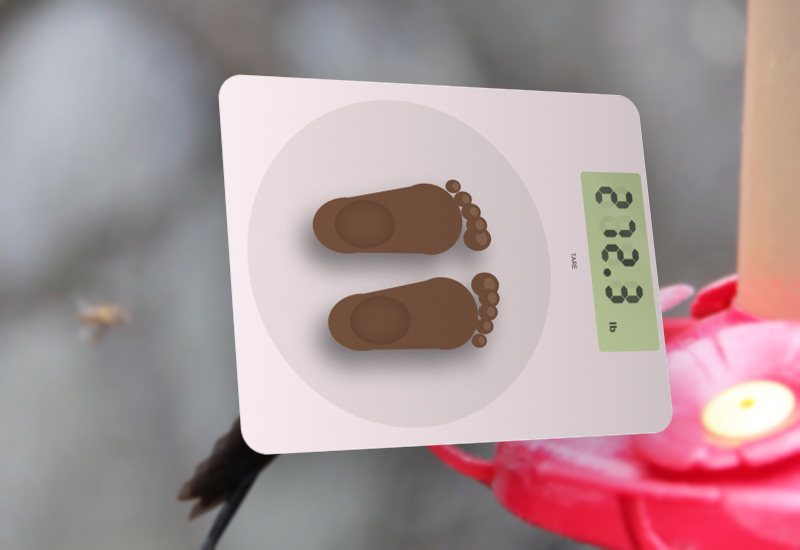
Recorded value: 272.3 lb
